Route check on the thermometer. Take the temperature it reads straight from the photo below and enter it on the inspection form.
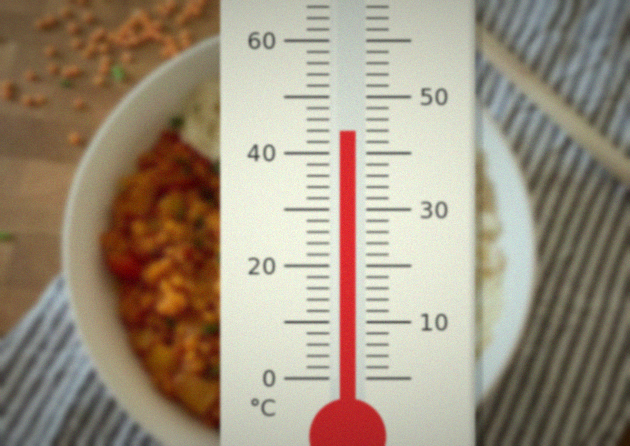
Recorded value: 44 °C
